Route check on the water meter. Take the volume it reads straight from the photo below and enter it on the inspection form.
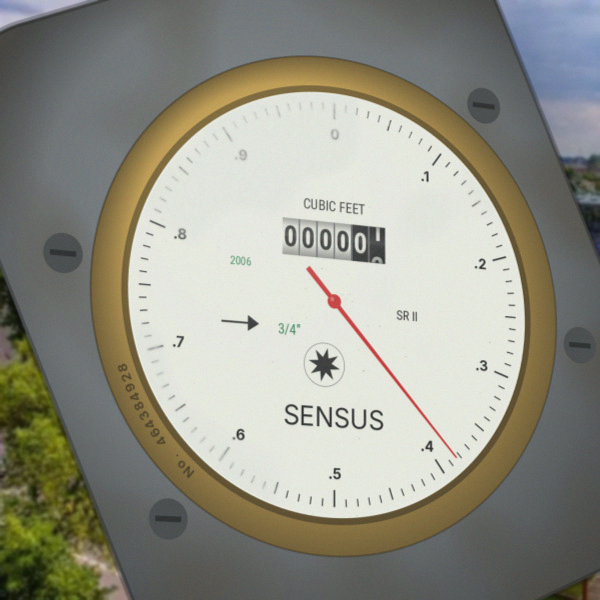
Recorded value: 1.38 ft³
